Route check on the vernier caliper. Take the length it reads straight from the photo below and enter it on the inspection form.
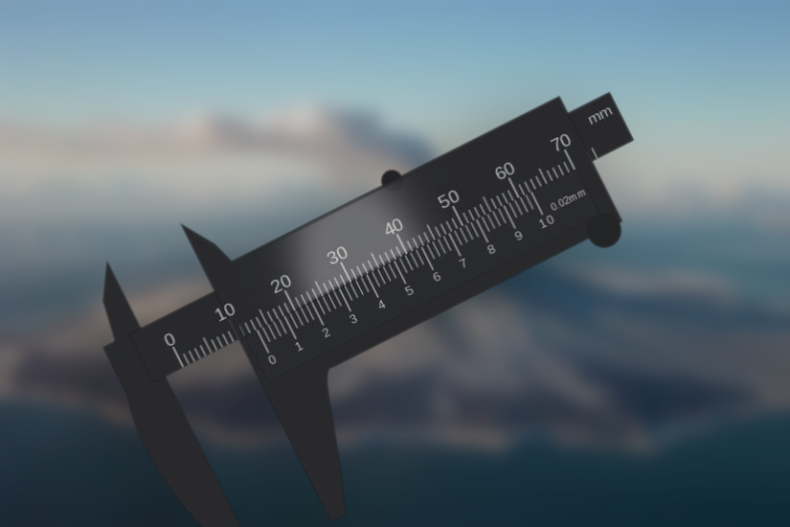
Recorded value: 13.2 mm
